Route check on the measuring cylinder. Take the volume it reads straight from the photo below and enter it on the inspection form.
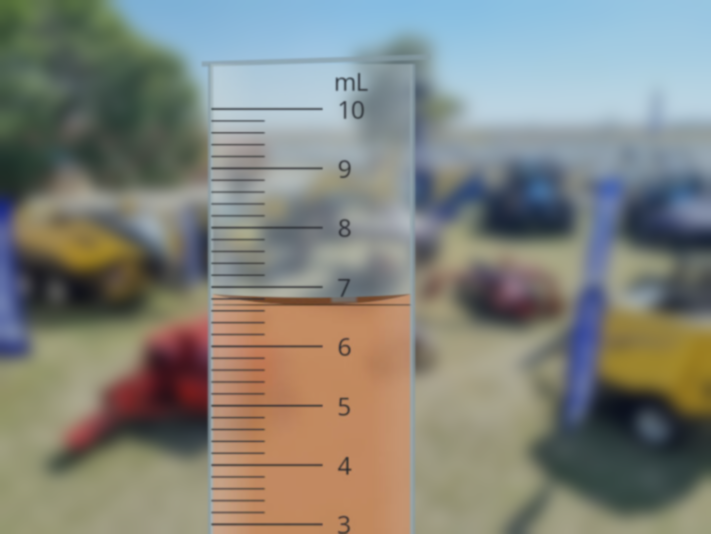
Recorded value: 6.7 mL
